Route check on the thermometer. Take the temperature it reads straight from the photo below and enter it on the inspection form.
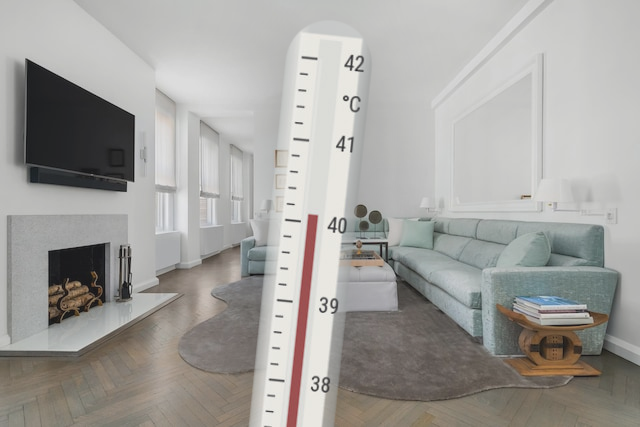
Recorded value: 40.1 °C
